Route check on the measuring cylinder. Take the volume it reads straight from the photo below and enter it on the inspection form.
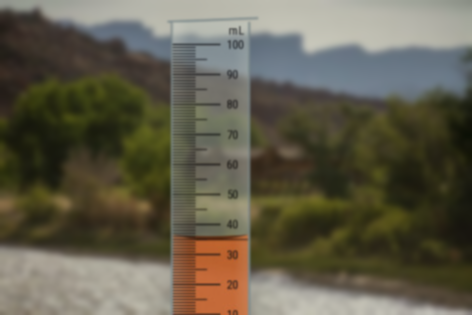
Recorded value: 35 mL
